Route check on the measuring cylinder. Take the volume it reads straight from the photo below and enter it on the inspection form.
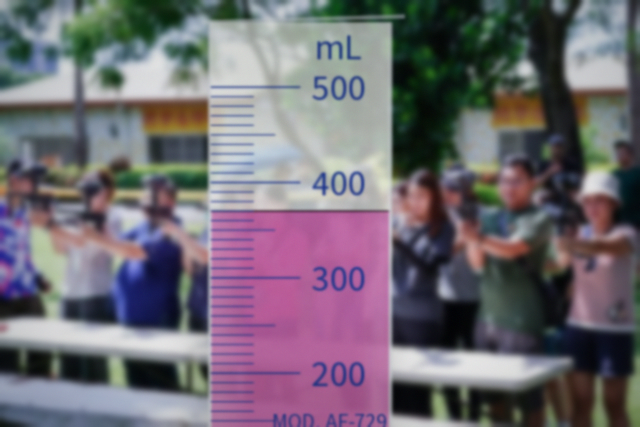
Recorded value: 370 mL
